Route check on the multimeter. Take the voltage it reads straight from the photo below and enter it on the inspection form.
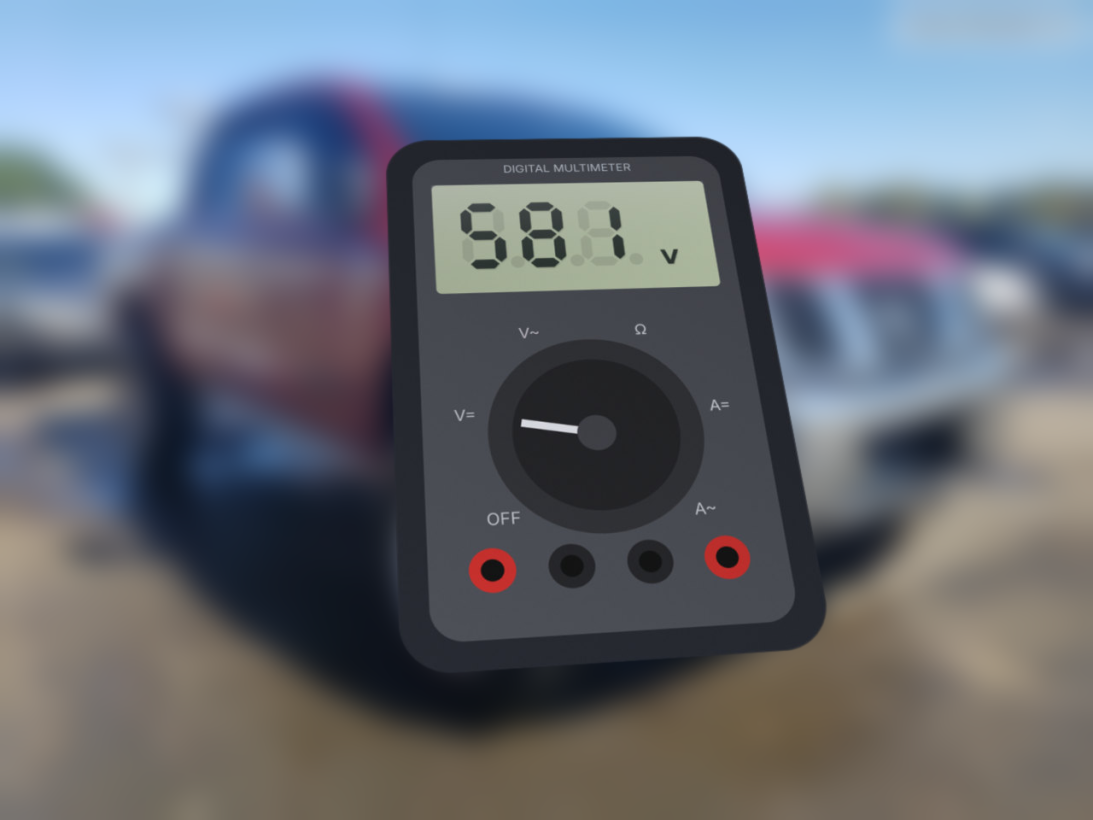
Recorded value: 581 V
